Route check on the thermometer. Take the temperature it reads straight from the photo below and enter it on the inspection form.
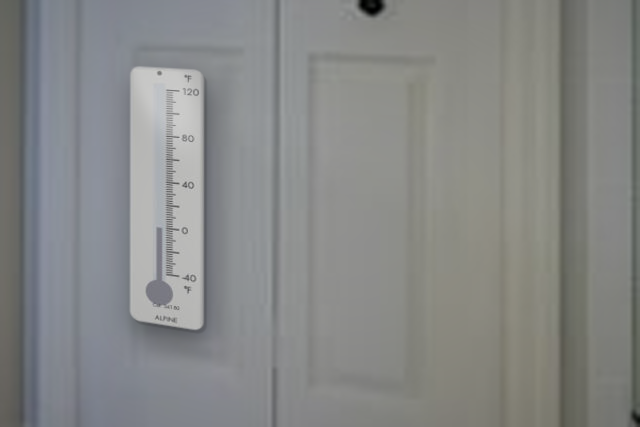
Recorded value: 0 °F
